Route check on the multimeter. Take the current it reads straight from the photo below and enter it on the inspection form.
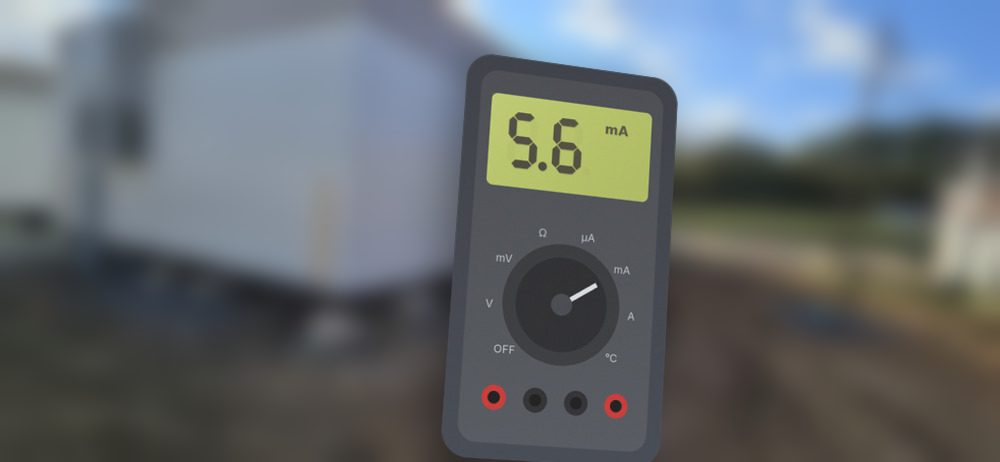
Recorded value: 5.6 mA
